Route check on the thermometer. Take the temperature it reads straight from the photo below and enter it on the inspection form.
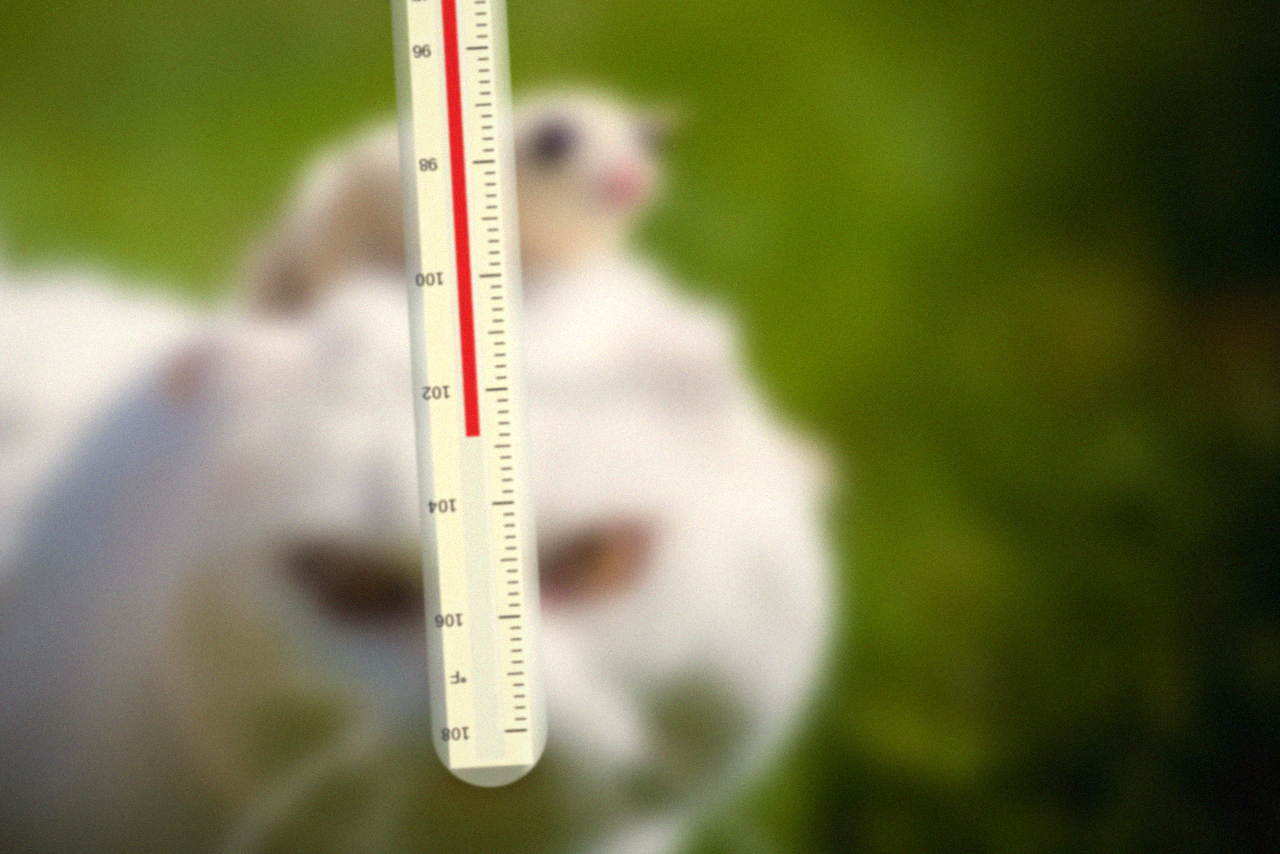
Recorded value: 102.8 °F
